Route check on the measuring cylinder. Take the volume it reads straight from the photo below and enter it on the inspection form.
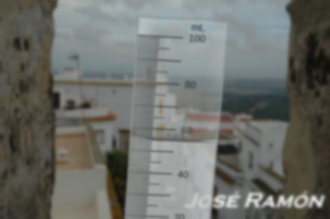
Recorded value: 55 mL
